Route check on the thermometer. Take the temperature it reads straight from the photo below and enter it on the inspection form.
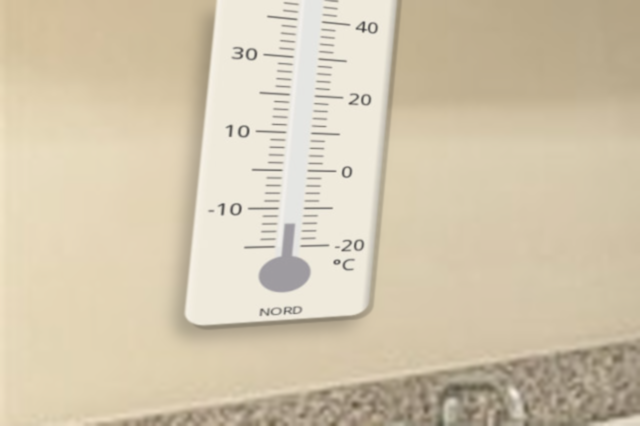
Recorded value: -14 °C
